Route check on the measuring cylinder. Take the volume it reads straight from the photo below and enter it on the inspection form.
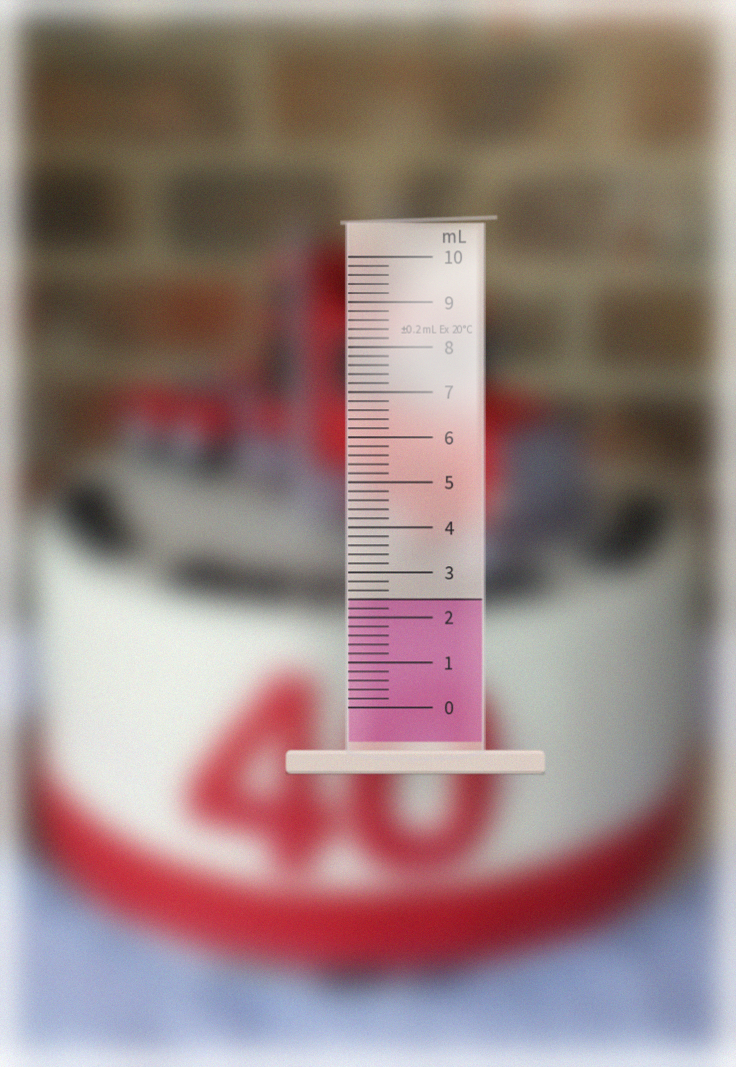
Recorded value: 2.4 mL
